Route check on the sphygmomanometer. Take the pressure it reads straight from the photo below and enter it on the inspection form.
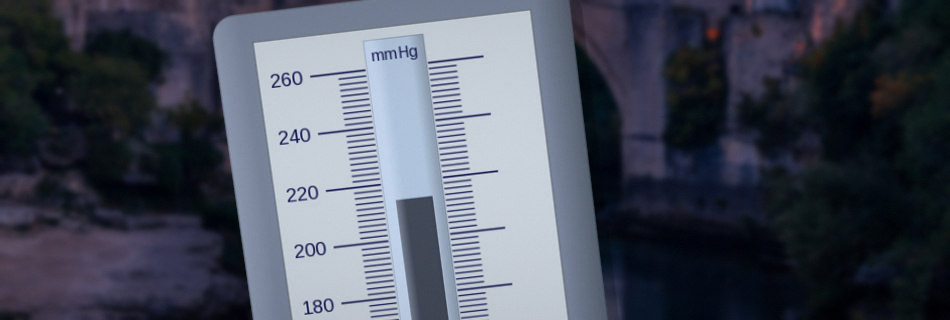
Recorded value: 214 mmHg
